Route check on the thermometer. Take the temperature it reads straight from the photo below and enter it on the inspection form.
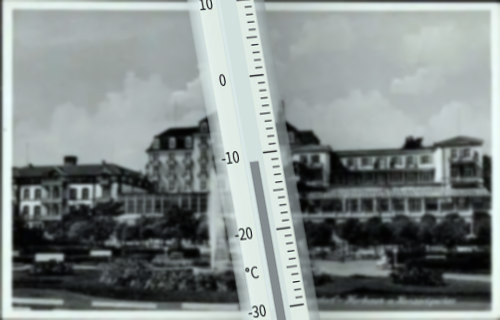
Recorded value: -11 °C
